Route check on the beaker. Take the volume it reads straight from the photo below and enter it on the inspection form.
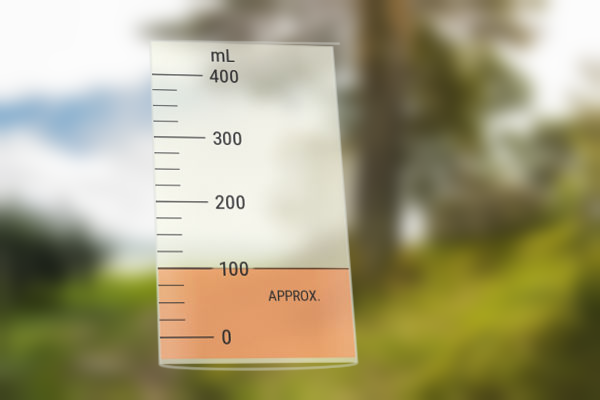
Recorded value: 100 mL
